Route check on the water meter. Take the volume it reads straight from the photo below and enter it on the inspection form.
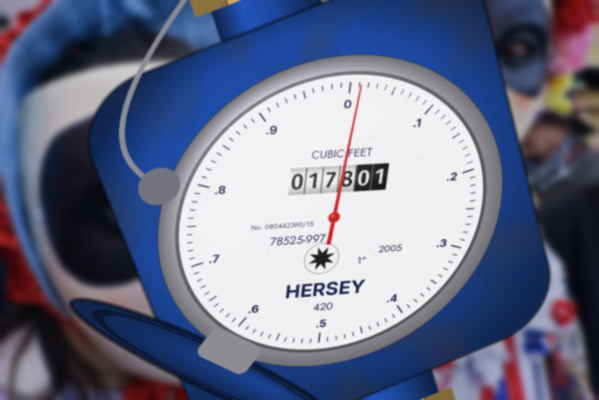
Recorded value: 17801.01 ft³
